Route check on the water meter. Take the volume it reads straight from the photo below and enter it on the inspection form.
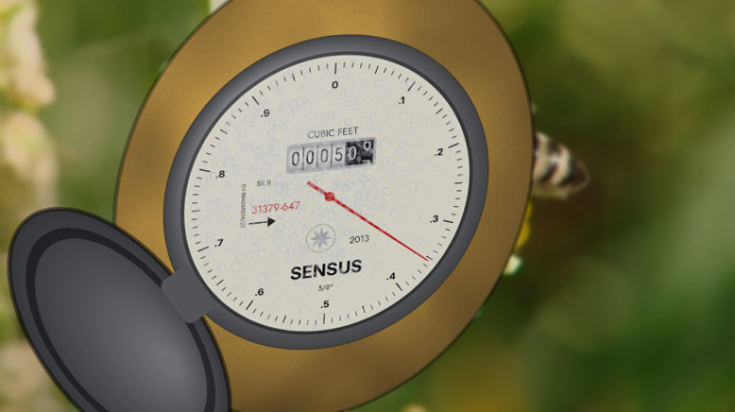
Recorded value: 506.35 ft³
